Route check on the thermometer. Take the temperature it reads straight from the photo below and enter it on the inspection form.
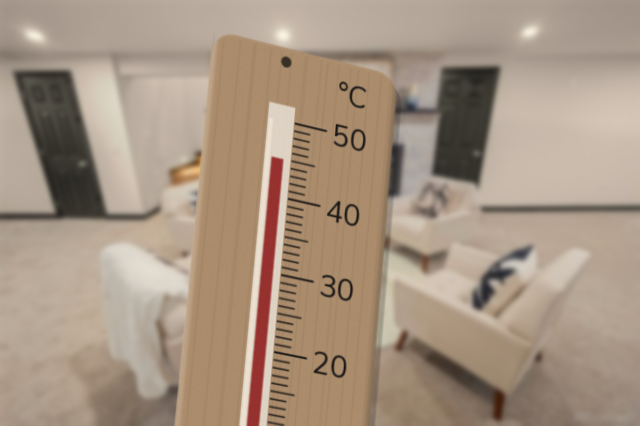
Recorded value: 45 °C
